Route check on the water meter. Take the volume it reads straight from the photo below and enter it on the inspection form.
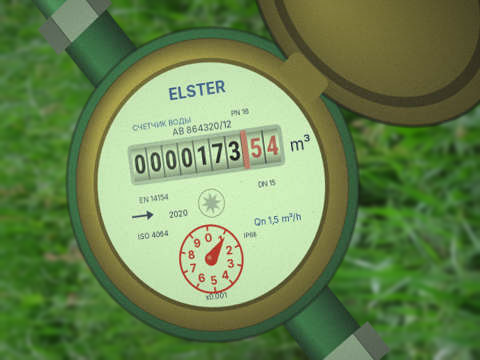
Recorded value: 173.541 m³
